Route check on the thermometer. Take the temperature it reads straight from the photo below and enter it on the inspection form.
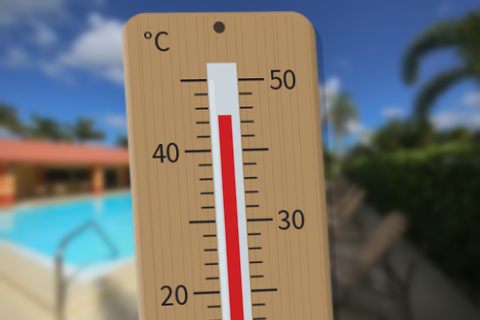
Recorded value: 45 °C
